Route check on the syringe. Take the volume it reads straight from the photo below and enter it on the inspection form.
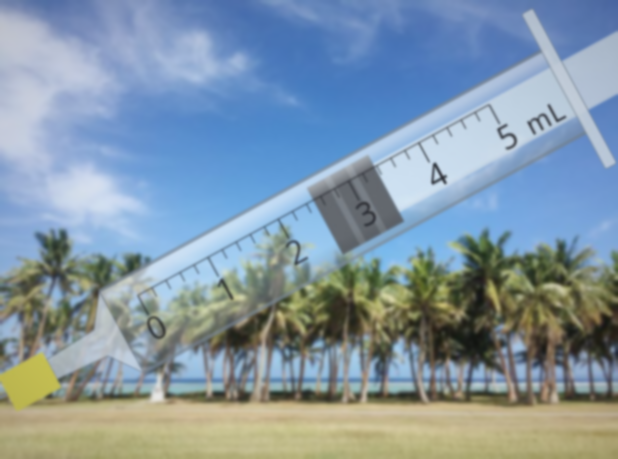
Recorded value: 2.5 mL
